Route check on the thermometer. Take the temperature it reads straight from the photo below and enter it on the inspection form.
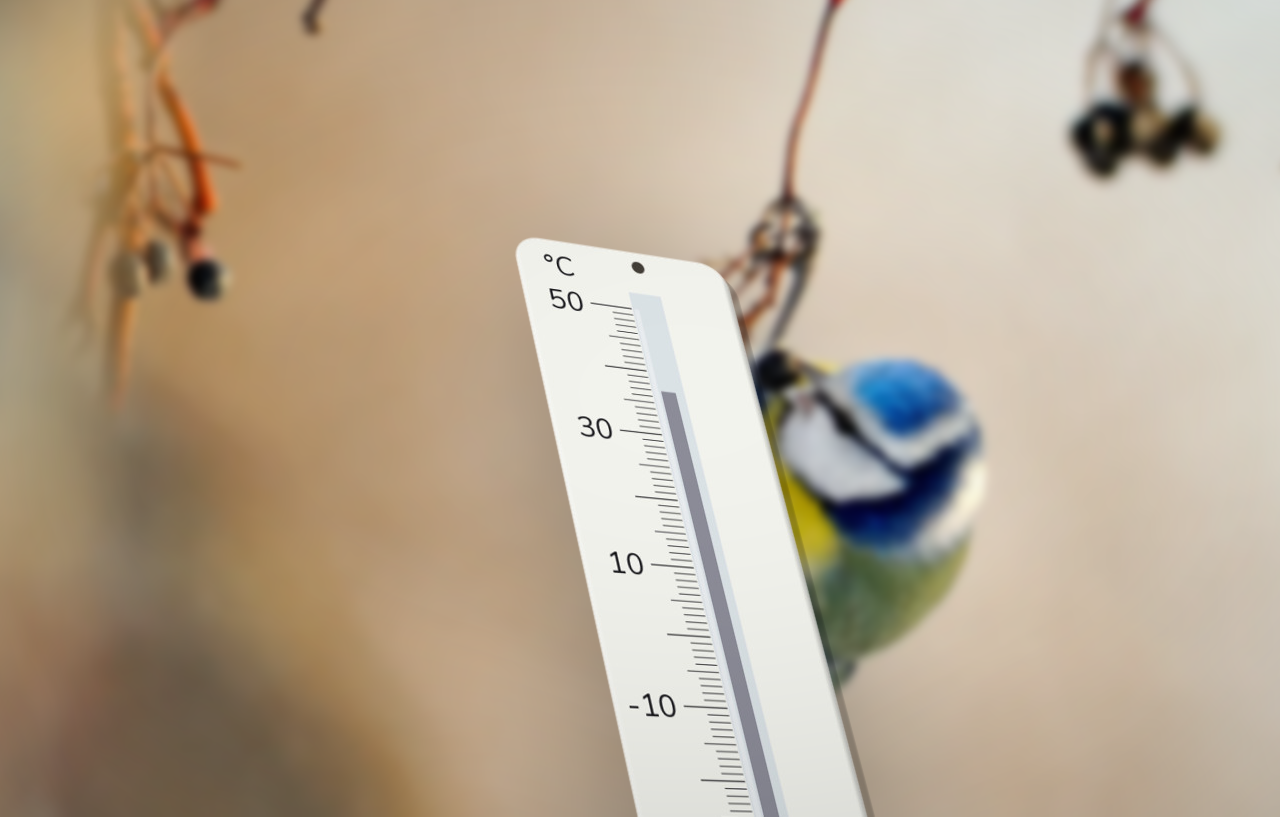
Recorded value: 37 °C
